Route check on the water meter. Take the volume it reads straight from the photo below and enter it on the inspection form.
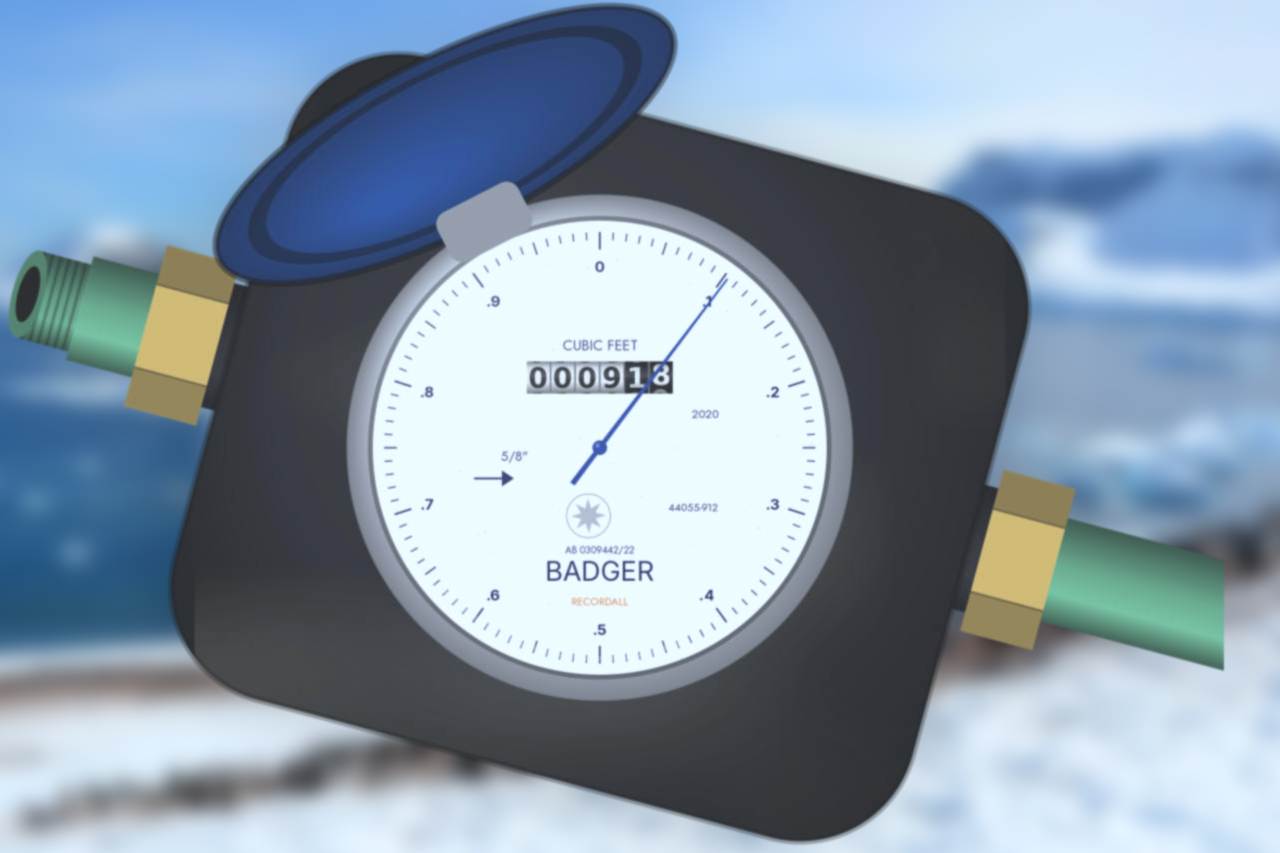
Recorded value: 918.10 ft³
